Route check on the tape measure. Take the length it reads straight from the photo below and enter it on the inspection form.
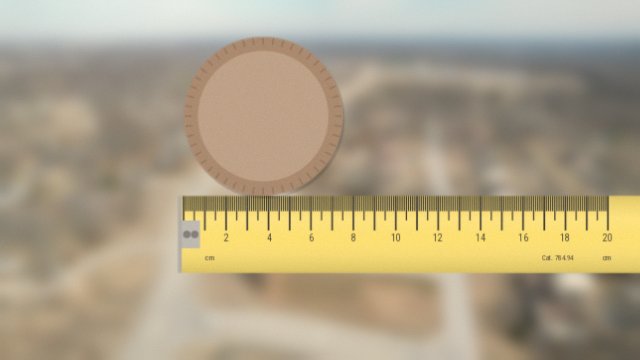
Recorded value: 7.5 cm
